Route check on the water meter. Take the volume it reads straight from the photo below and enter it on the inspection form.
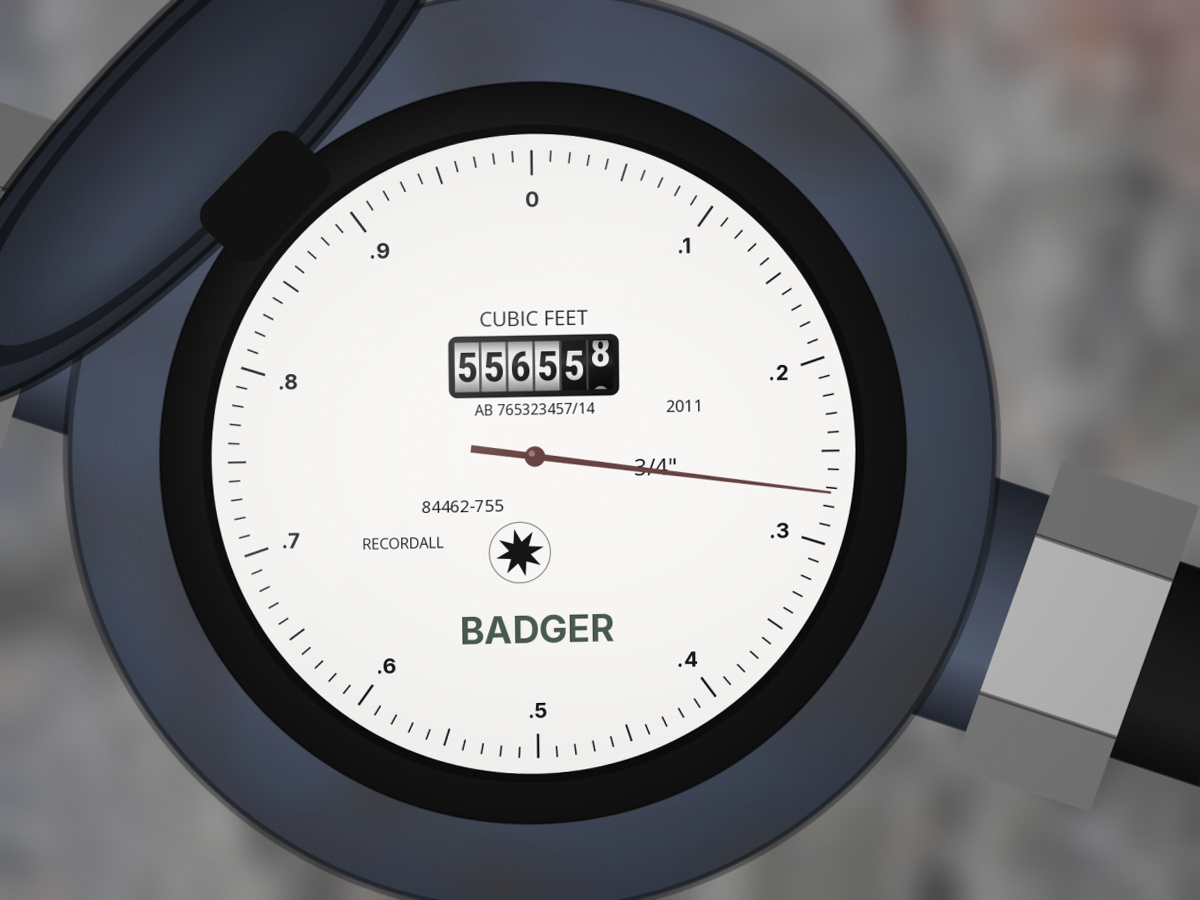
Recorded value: 556558.27 ft³
